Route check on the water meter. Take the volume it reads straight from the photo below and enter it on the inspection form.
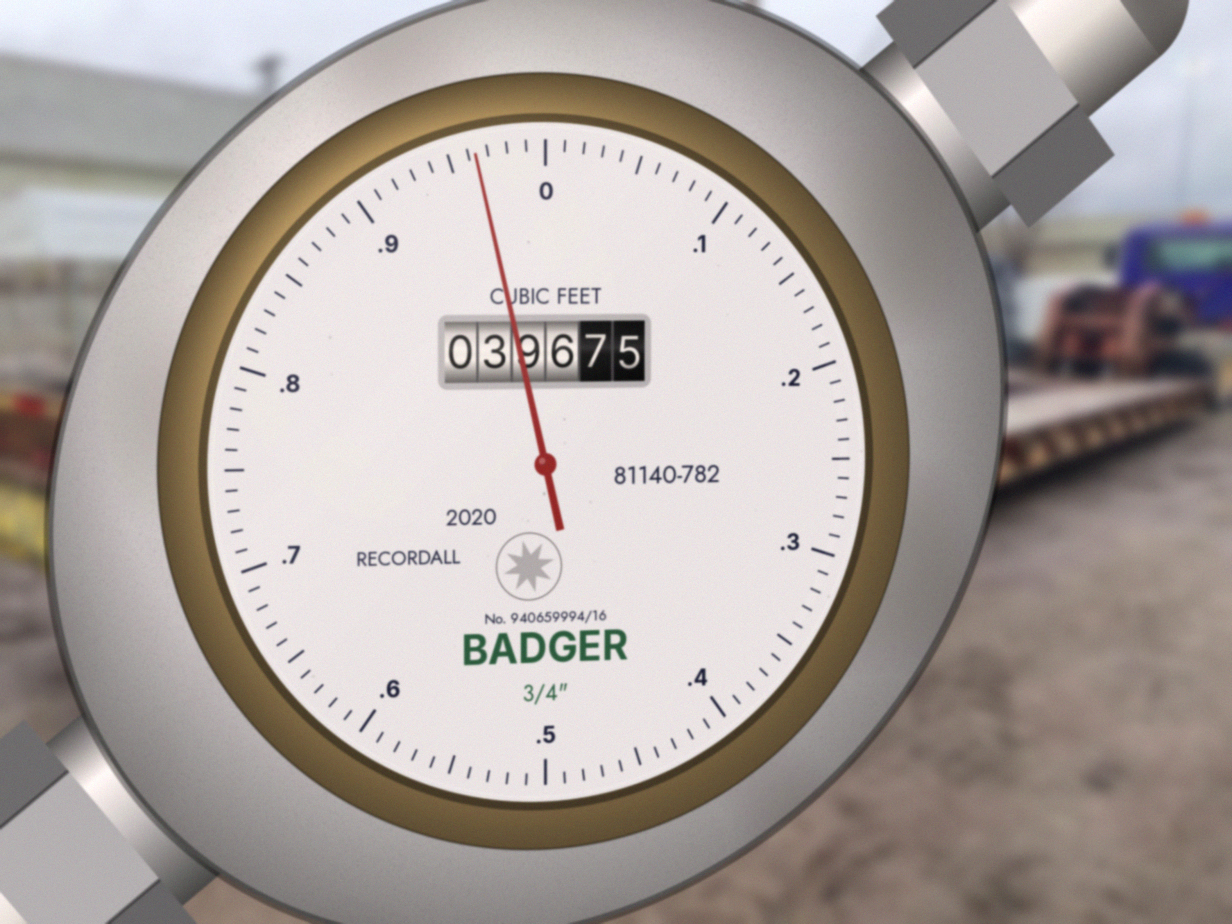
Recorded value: 39674.96 ft³
